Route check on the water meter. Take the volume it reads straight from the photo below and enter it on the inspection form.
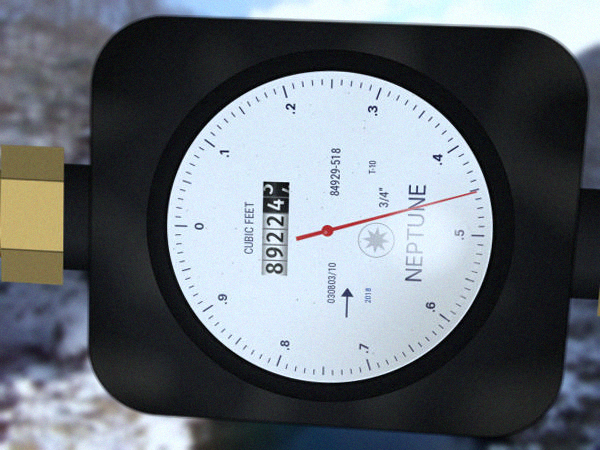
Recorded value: 892243.45 ft³
